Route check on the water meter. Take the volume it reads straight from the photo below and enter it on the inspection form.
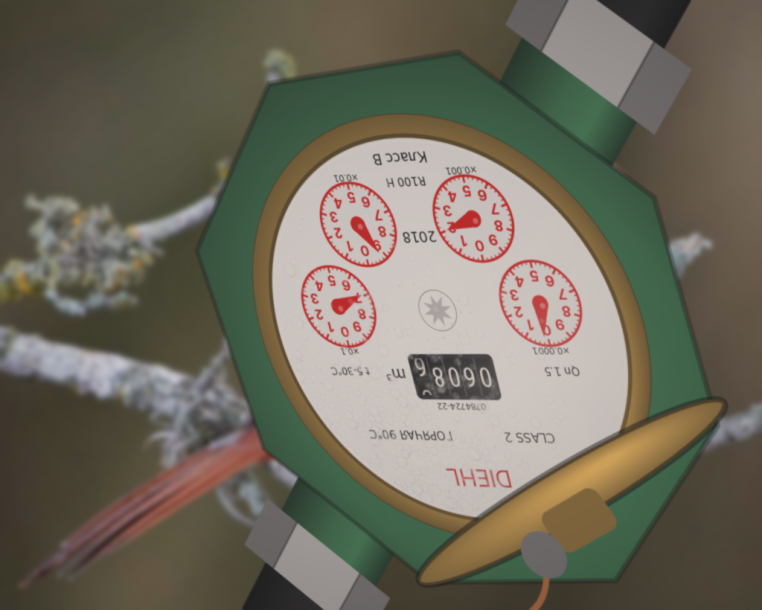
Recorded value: 6085.6920 m³
